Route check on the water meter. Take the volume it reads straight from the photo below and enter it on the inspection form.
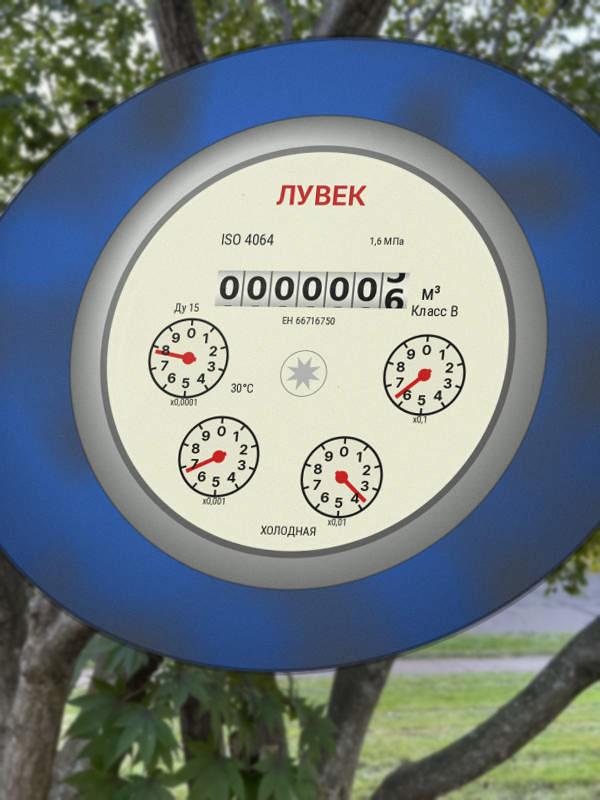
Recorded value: 5.6367 m³
